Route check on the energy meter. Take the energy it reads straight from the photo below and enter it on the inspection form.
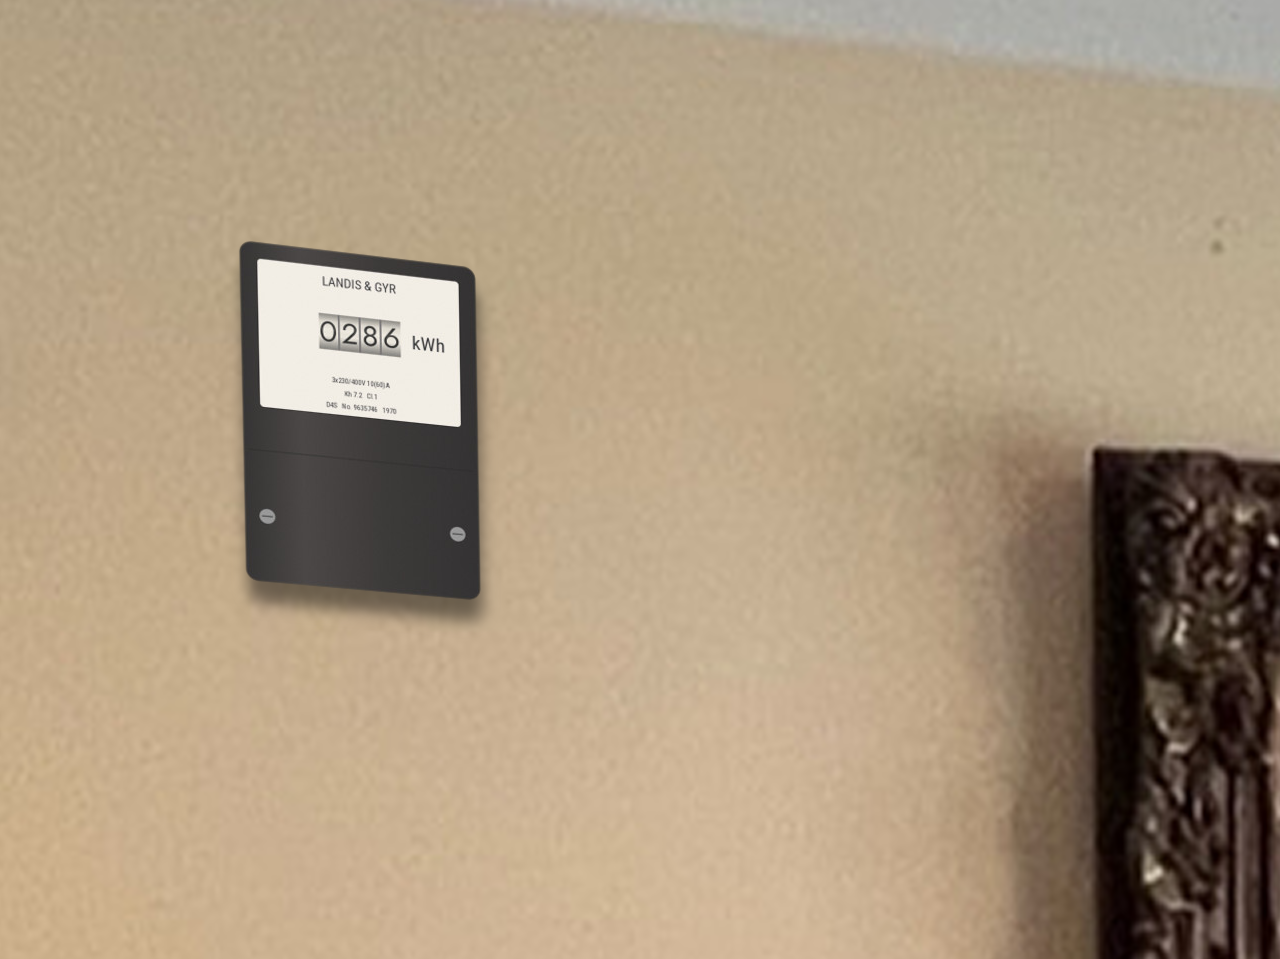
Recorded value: 286 kWh
